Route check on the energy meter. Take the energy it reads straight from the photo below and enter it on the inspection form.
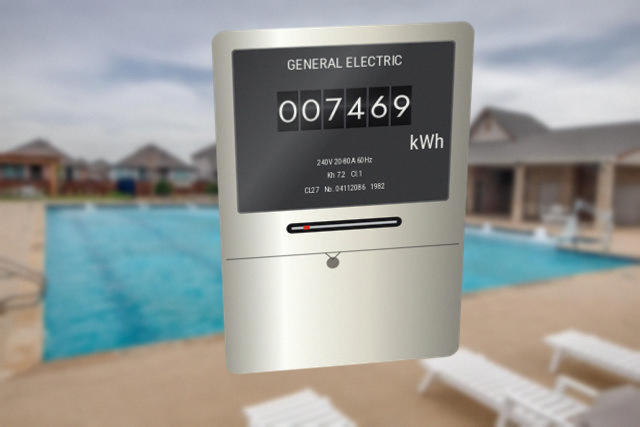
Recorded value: 7469 kWh
